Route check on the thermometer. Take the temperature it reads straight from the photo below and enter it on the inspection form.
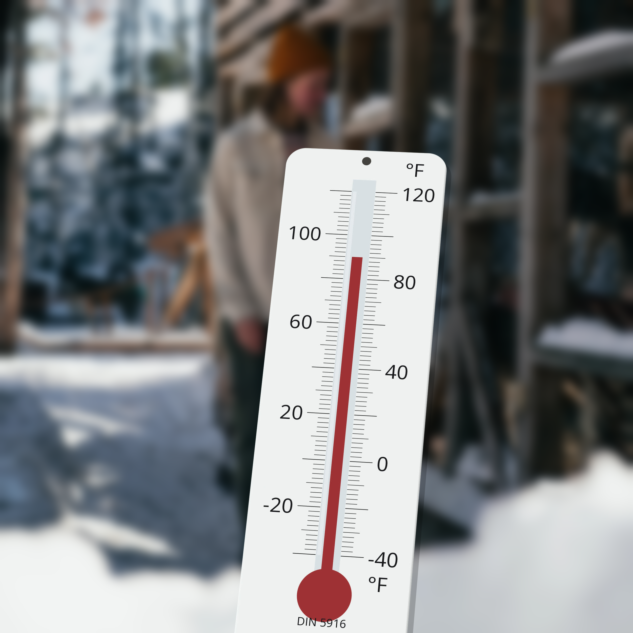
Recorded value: 90 °F
